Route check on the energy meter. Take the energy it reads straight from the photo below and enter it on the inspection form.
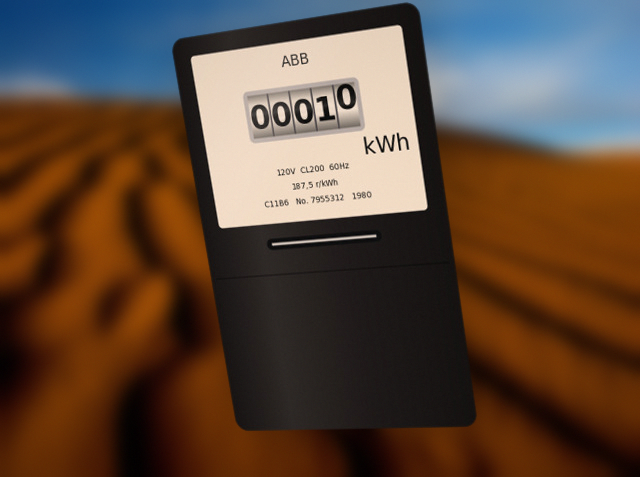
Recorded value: 10 kWh
